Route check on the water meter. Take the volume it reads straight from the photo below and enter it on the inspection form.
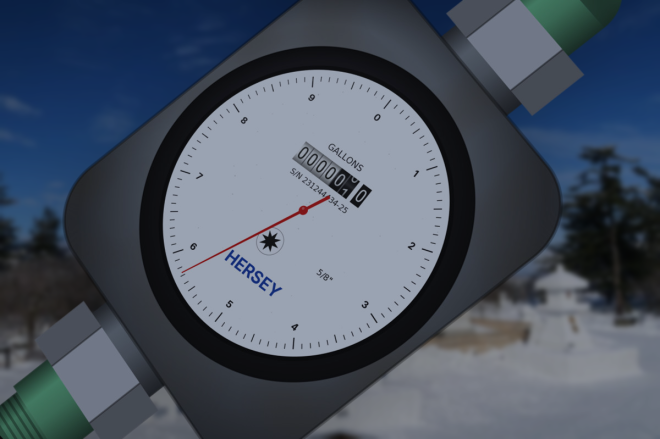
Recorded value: 5.7 gal
